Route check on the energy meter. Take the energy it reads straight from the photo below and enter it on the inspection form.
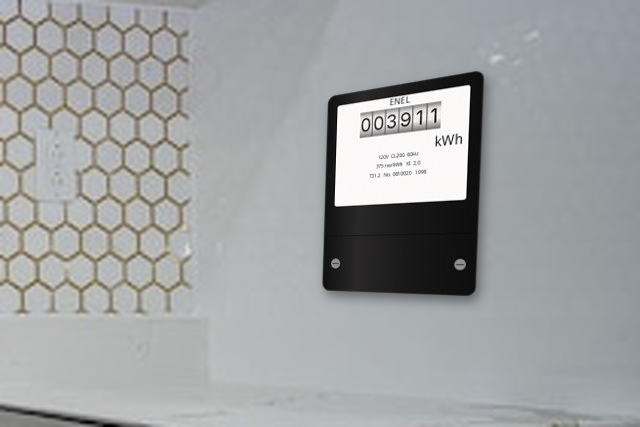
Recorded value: 3911 kWh
